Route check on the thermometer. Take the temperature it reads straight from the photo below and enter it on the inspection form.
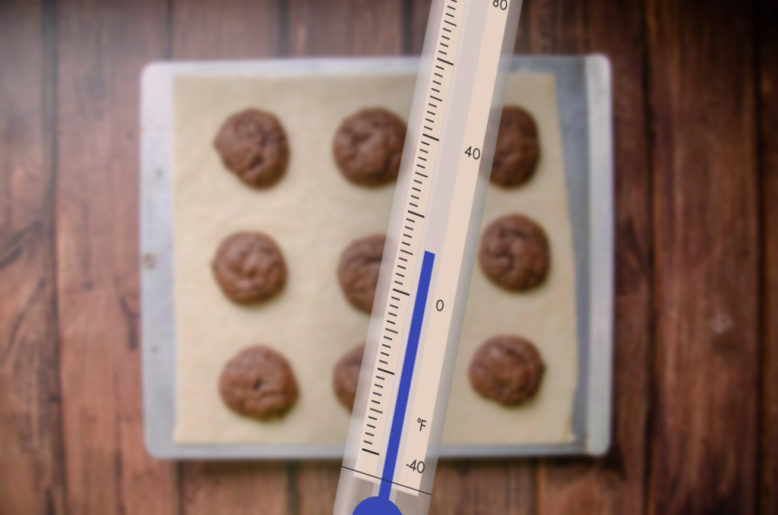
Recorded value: 12 °F
